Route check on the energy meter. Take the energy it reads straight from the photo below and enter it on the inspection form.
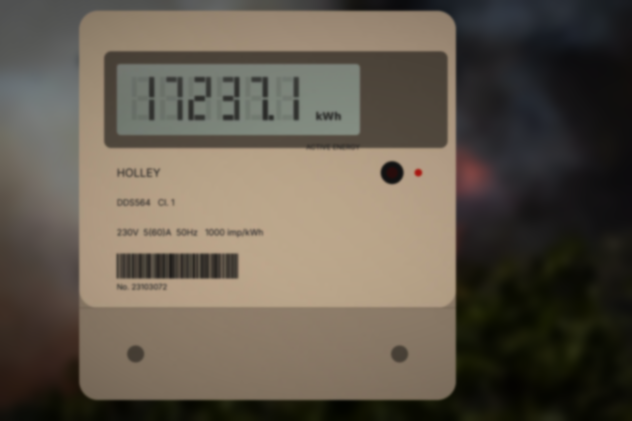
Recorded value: 17237.1 kWh
